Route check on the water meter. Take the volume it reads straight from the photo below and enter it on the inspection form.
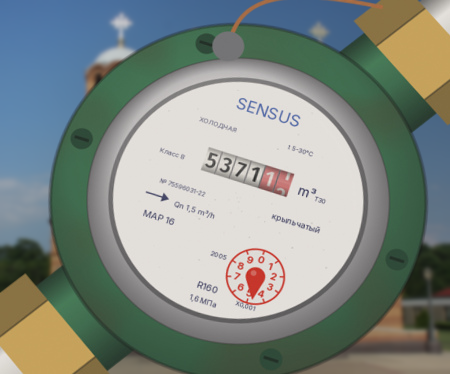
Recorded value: 5371.114 m³
